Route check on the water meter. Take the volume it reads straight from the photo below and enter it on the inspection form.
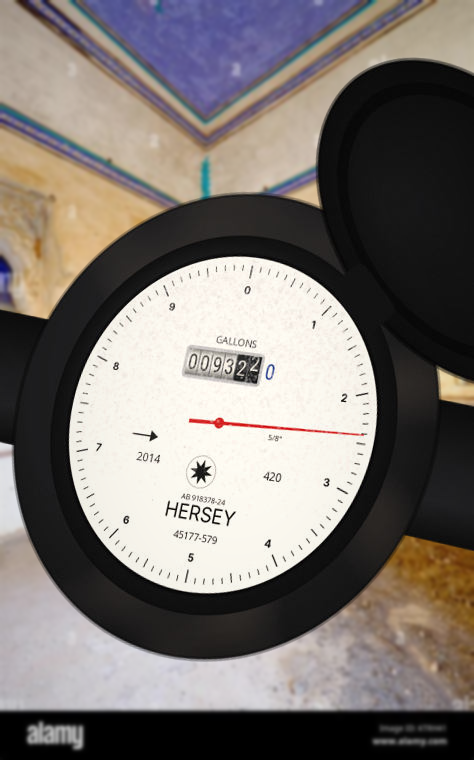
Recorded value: 93222.4 gal
